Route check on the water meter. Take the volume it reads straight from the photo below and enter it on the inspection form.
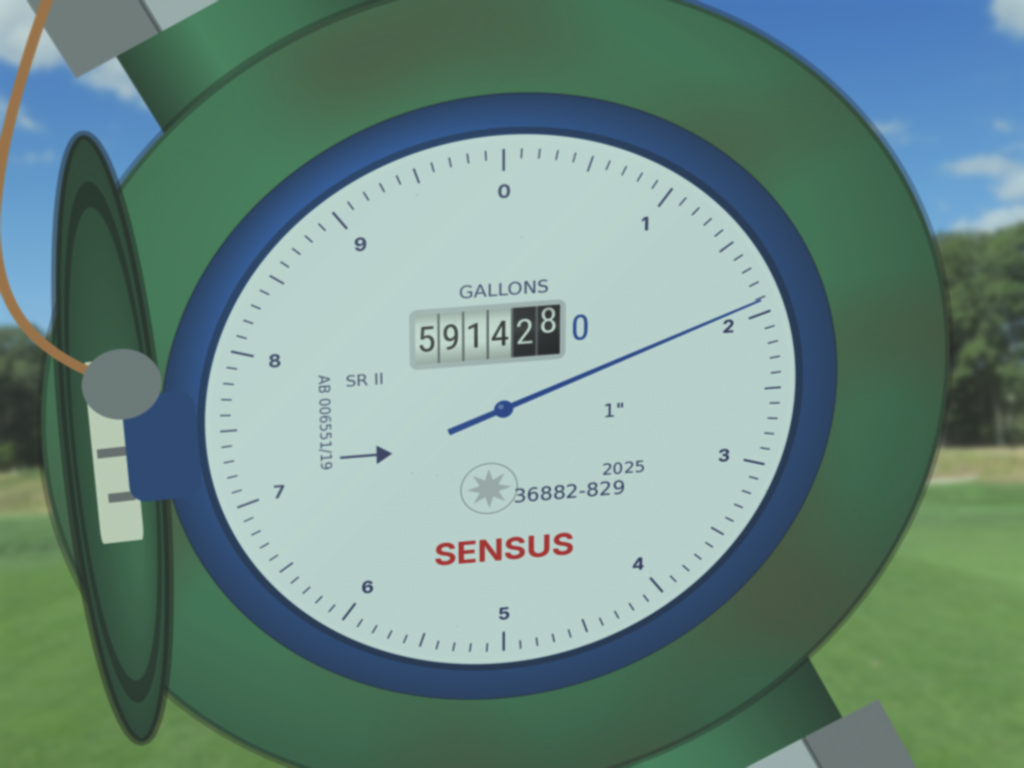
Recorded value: 5914281.9 gal
